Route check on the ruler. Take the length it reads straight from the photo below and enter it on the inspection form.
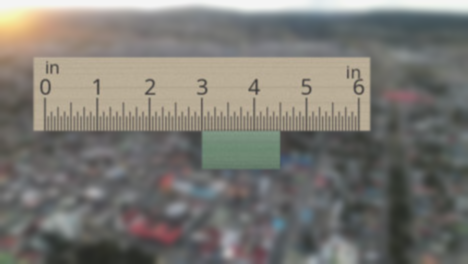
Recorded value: 1.5 in
